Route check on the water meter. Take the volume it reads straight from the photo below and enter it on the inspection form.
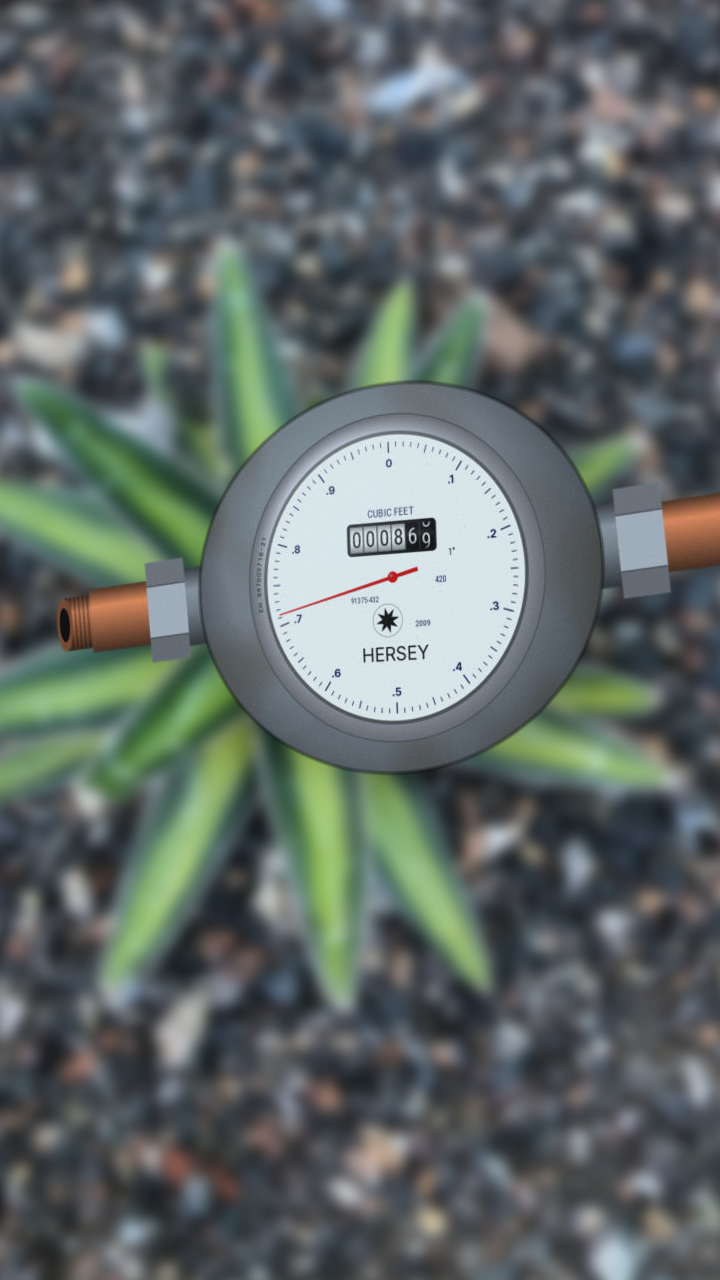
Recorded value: 868.71 ft³
